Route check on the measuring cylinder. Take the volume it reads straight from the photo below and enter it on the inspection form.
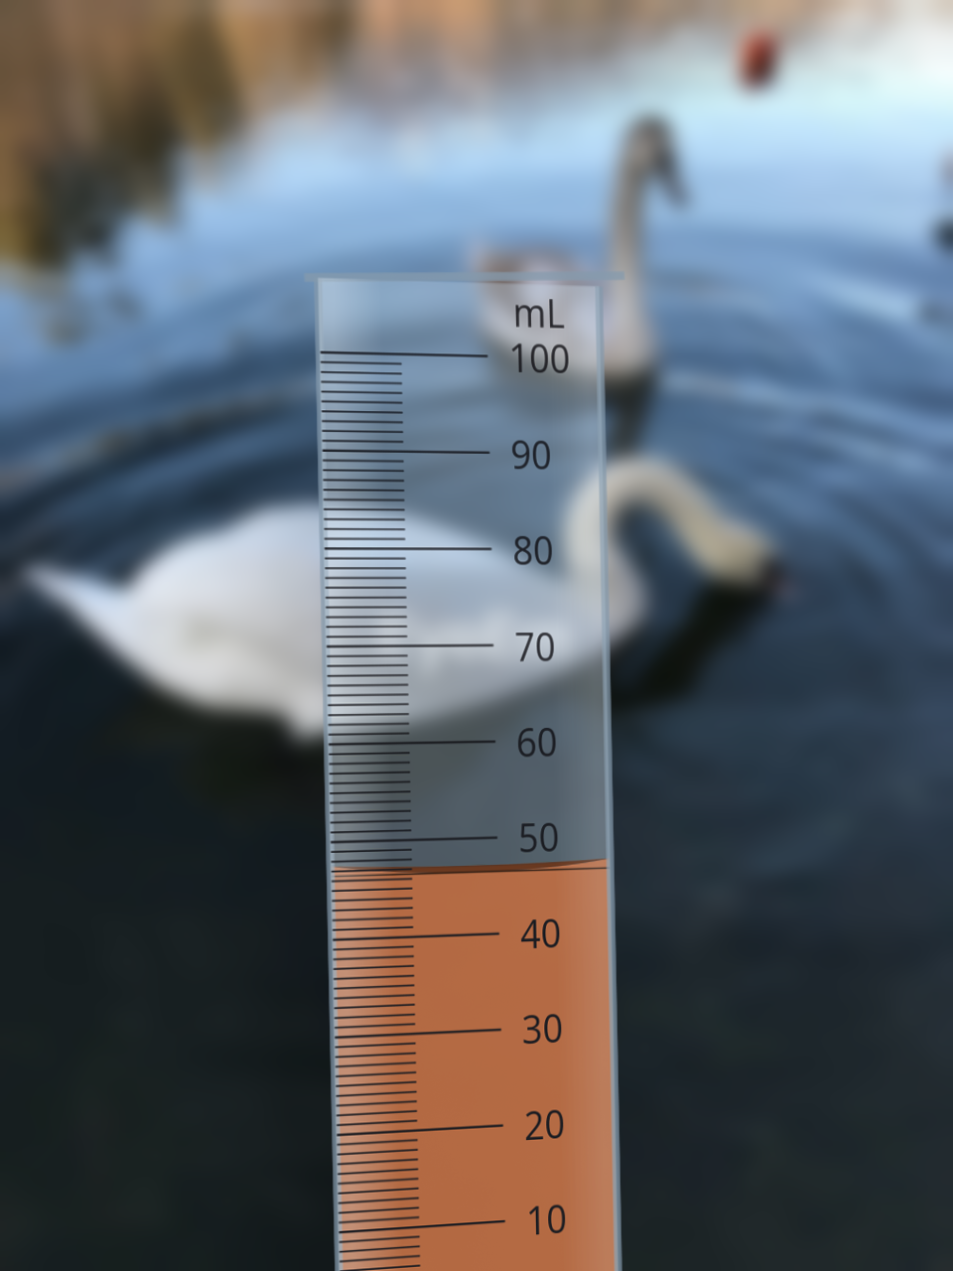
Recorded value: 46.5 mL
